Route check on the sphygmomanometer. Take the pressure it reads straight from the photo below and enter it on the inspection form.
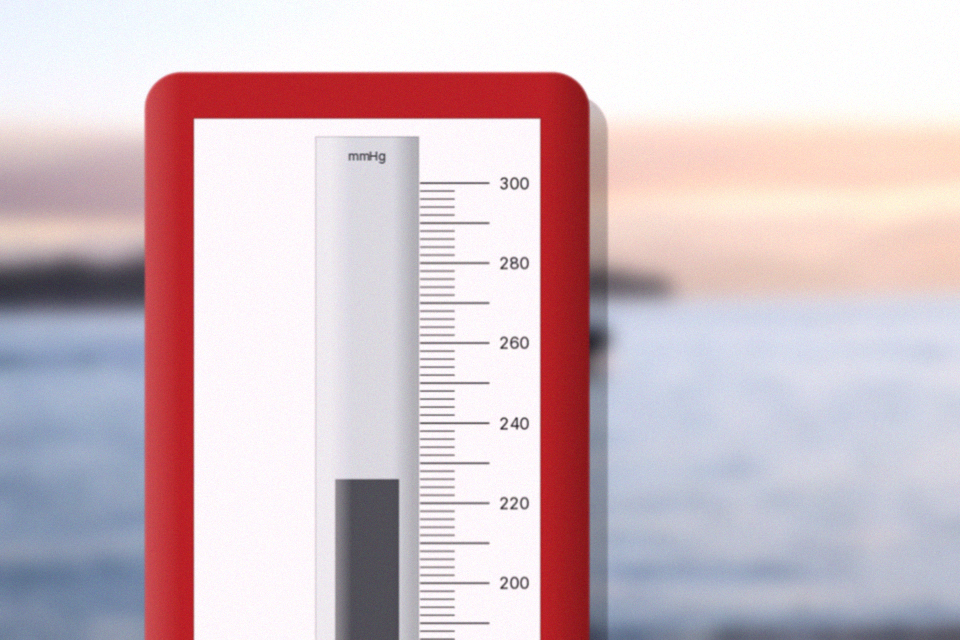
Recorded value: 226 mmHg
